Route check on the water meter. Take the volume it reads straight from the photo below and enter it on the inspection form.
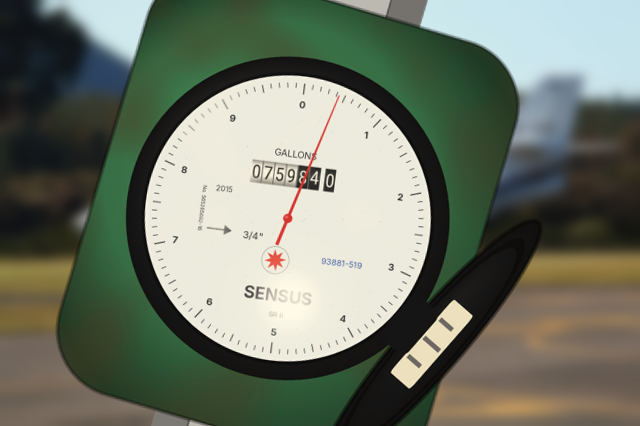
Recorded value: 759840.4 gal
